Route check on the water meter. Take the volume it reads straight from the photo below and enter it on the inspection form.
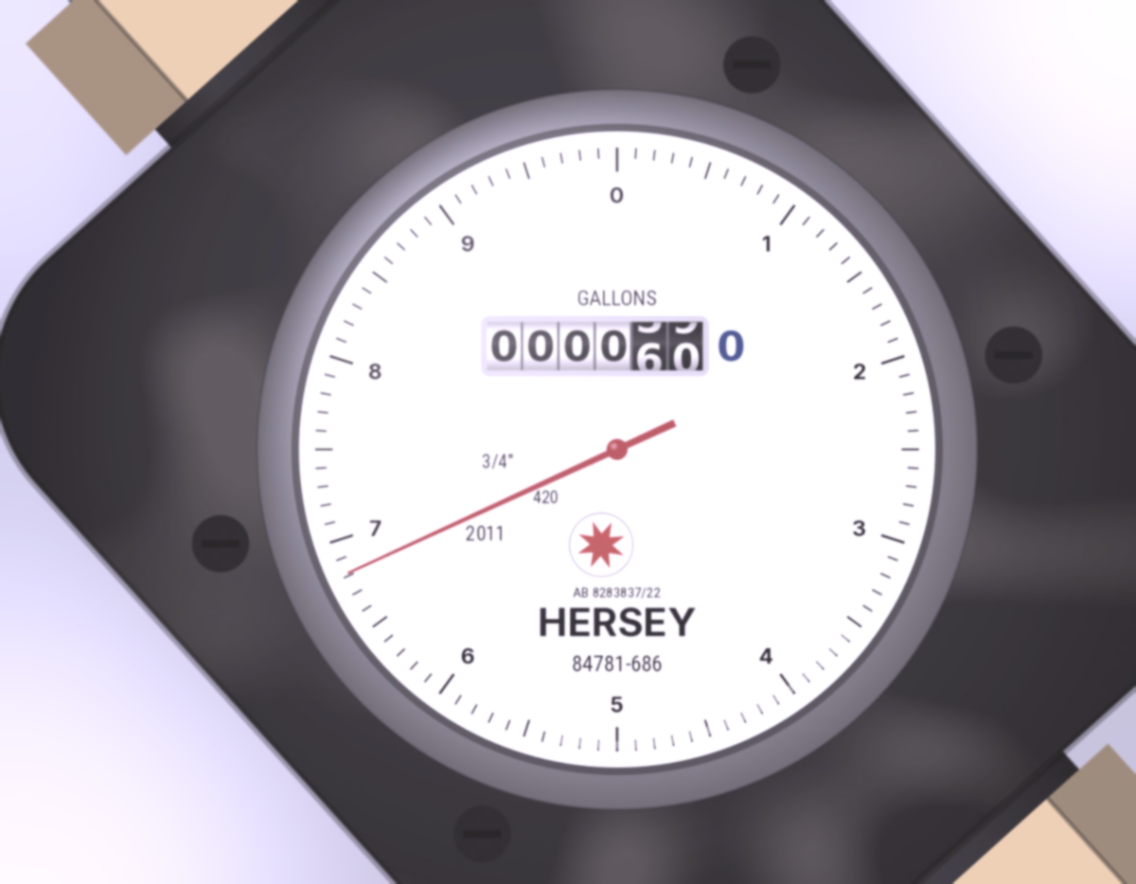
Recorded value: 596.8 gal
